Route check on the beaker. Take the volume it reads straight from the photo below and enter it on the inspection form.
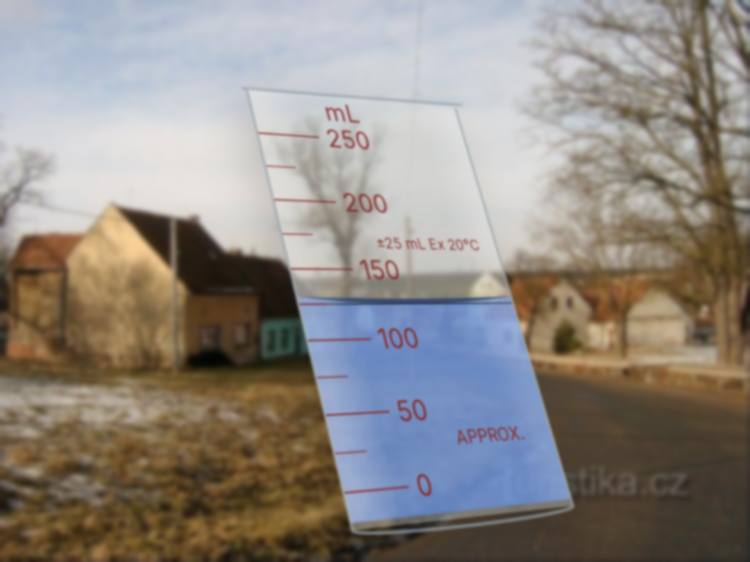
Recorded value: 125 mL
